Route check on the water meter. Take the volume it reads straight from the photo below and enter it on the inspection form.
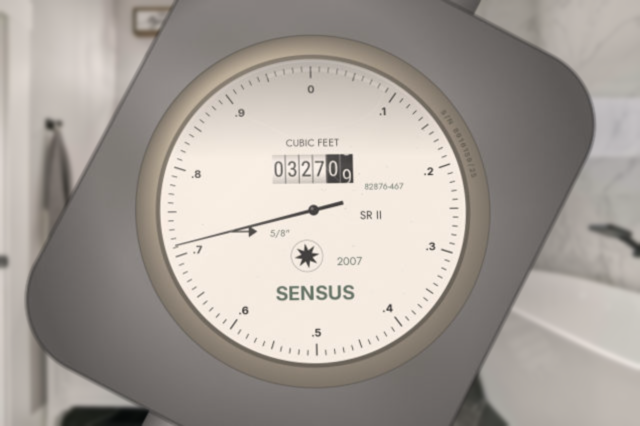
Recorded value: 32708.71 ft³
